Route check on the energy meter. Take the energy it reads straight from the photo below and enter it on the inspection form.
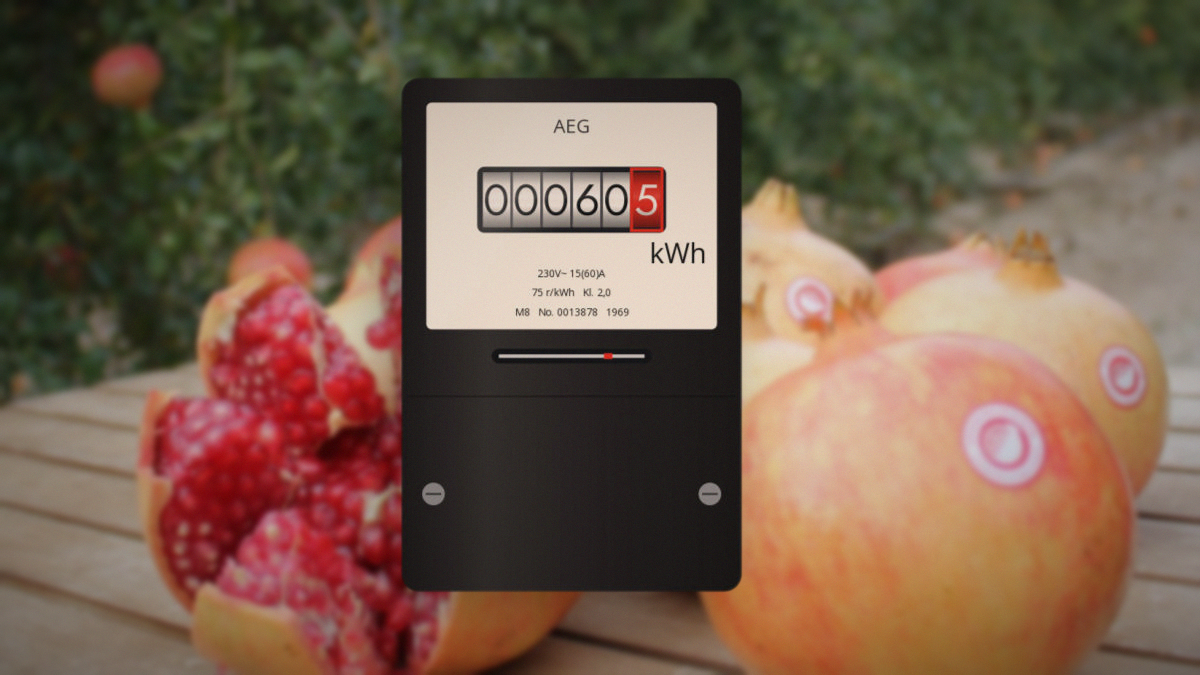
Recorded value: 60.5 kWh
